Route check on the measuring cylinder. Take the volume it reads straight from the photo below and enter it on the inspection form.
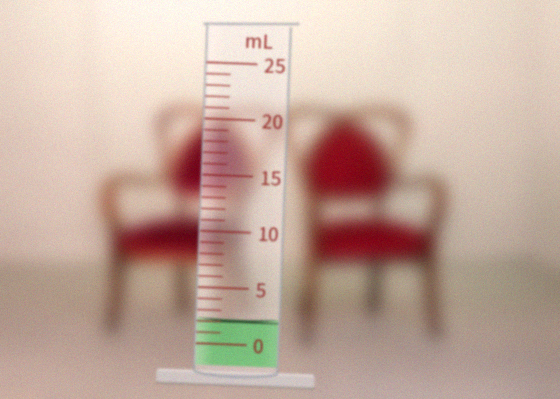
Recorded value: 2 mL
